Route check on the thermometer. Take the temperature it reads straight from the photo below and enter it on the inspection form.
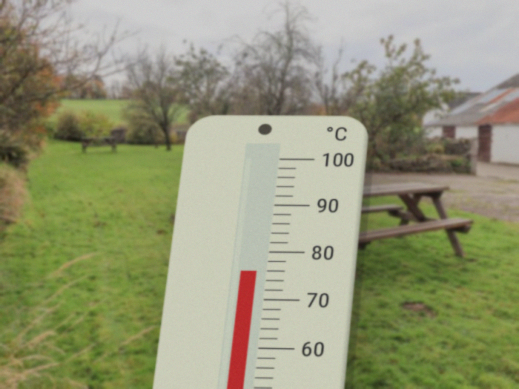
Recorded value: 76 °C
